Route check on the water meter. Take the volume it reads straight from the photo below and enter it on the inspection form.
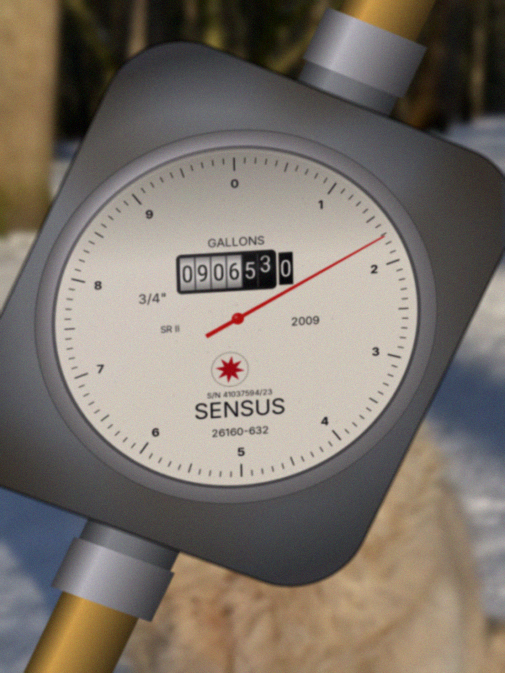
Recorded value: 906531.7 gal
